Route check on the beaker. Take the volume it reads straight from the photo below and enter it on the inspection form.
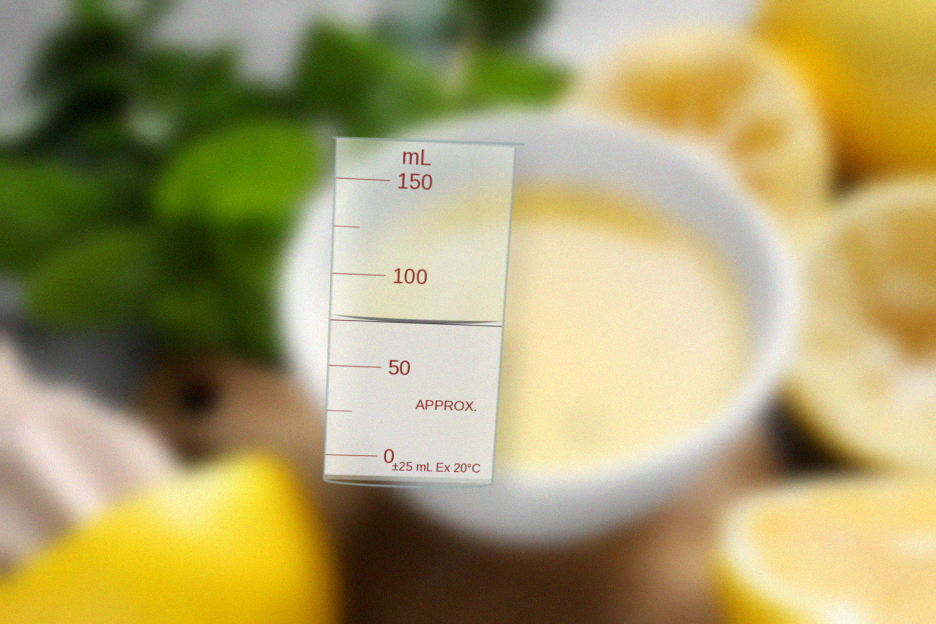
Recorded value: 75 mL
